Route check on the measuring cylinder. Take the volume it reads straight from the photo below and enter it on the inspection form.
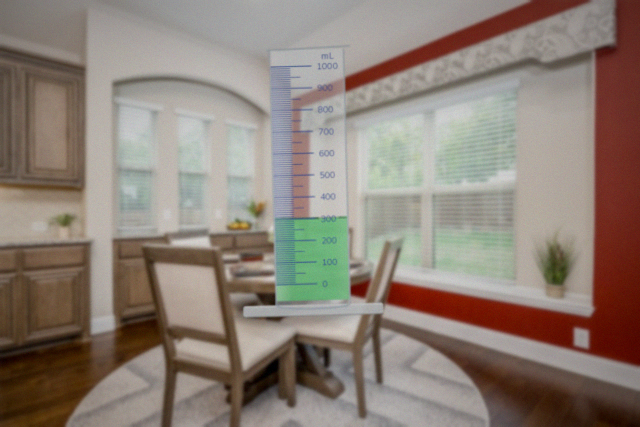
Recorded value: 300 mL
